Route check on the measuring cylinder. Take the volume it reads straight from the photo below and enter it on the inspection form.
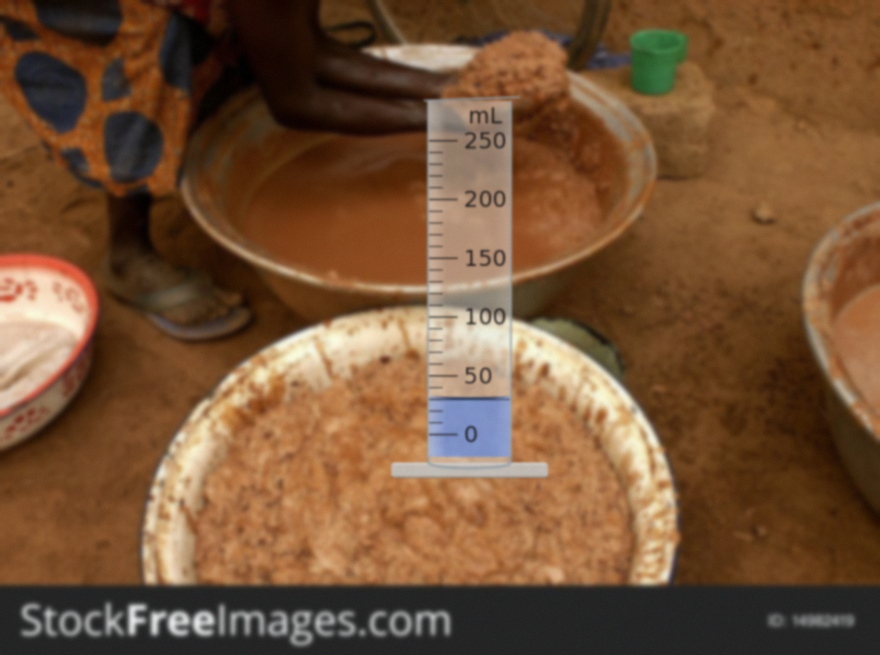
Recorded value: 30 mL
